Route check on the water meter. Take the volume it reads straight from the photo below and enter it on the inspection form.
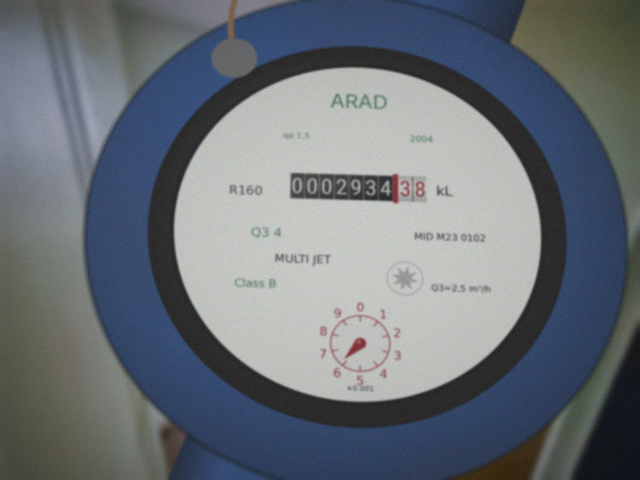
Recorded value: 2934.386 kL
